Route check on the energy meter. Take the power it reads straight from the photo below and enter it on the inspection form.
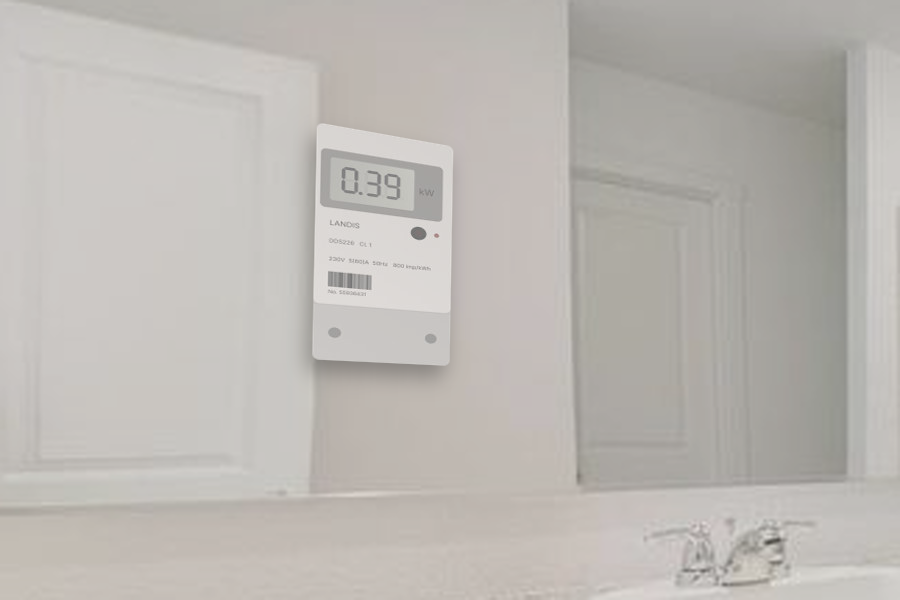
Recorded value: 0.39 kW
